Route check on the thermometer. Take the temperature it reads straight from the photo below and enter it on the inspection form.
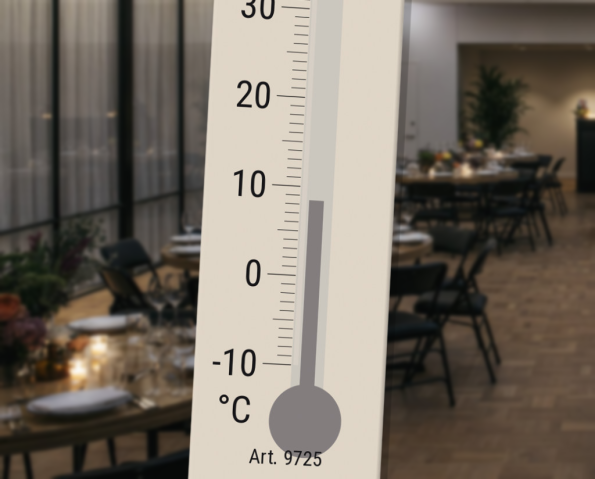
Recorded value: 8.5 °C
